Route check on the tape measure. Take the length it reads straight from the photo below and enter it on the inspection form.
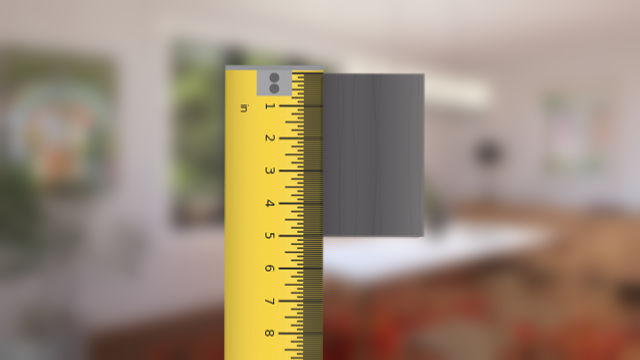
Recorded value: 5 in
